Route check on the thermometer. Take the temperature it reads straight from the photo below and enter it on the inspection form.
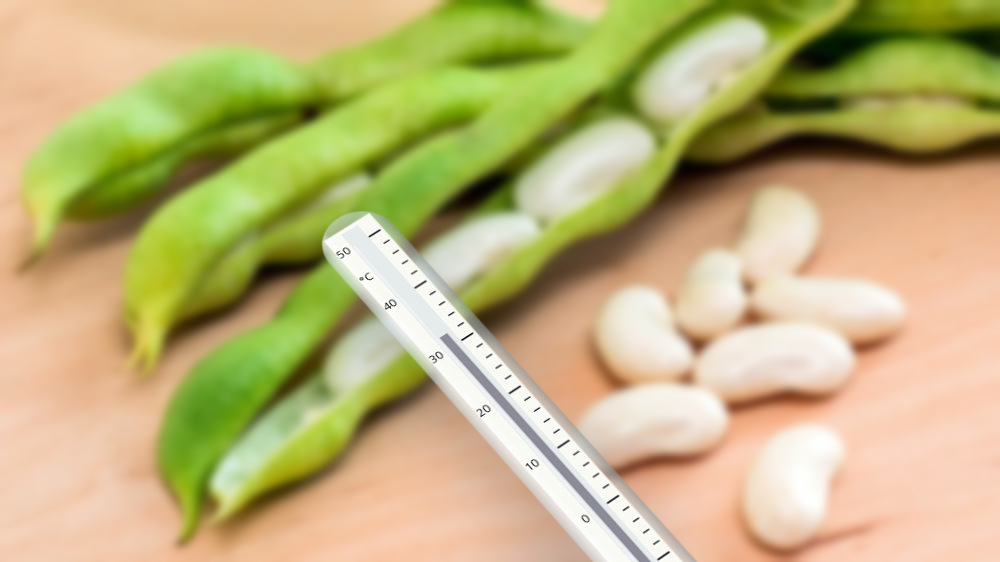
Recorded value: 32 °C
